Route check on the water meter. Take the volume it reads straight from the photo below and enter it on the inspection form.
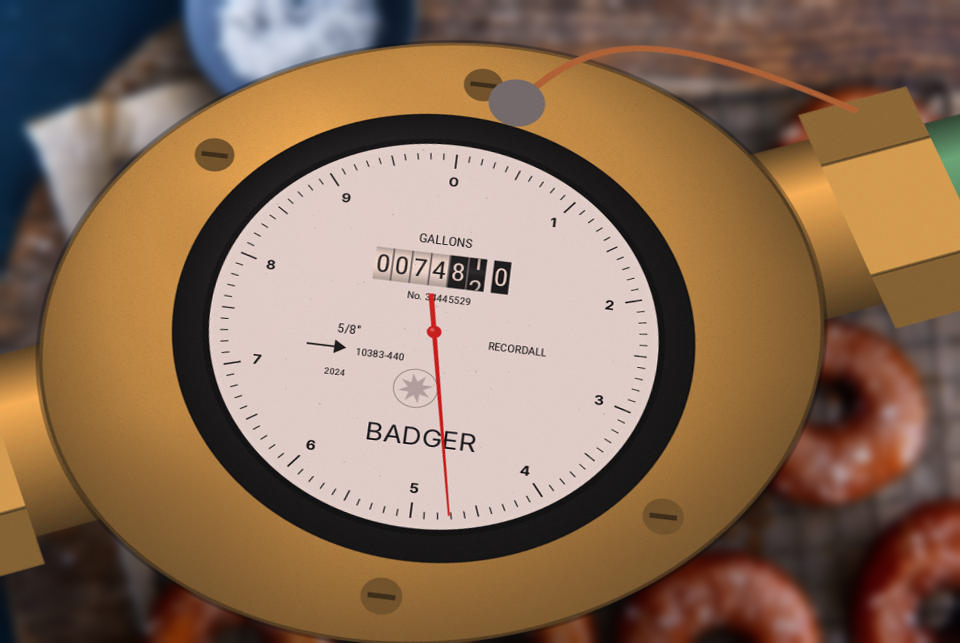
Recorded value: 74814.7 gal
